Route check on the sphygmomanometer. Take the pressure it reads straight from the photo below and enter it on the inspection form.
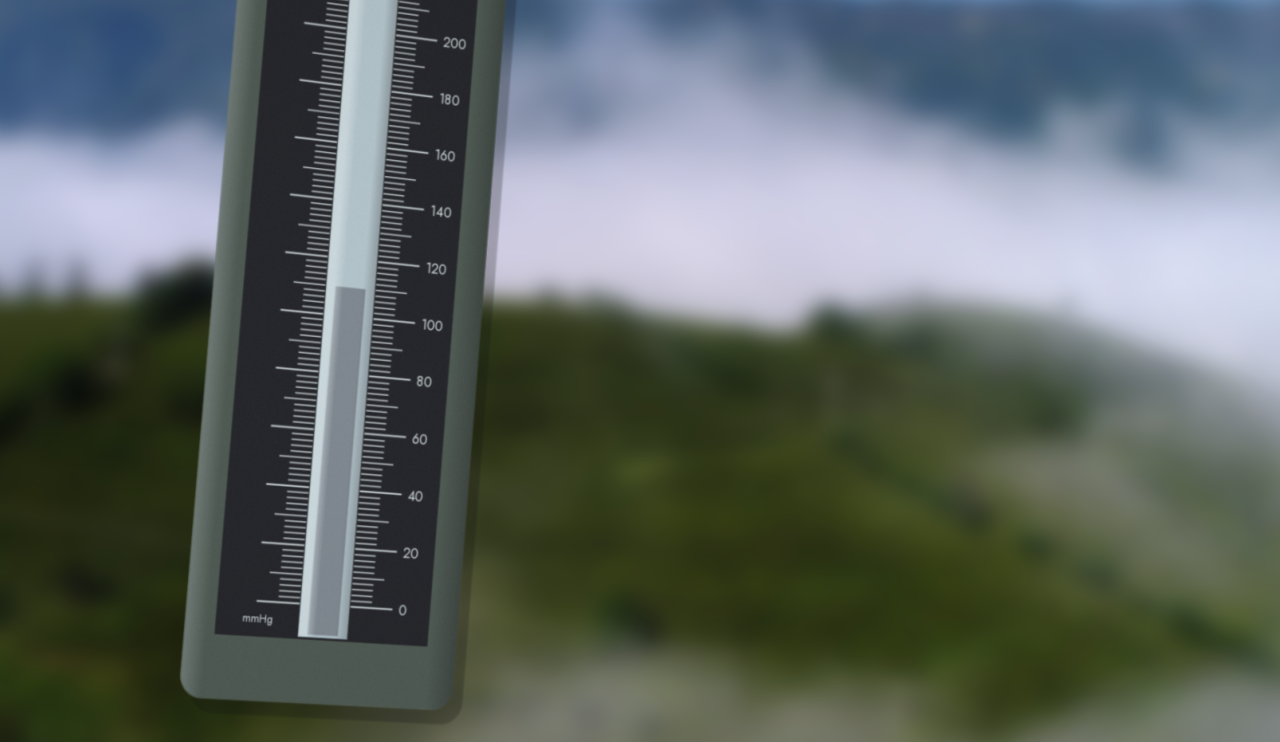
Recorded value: 110 mmHg
